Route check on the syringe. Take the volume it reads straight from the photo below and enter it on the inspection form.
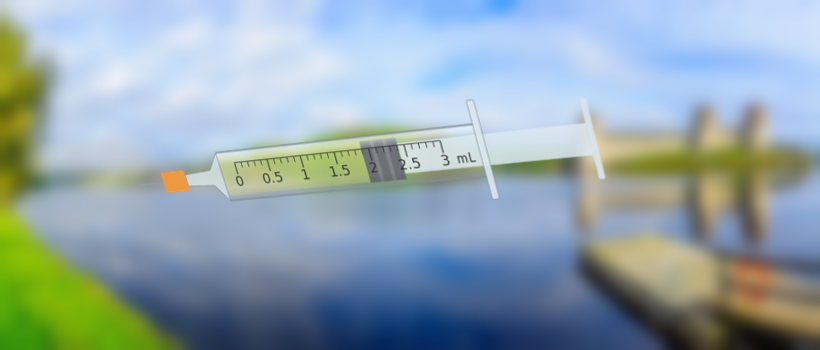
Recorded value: 1.9 mL
